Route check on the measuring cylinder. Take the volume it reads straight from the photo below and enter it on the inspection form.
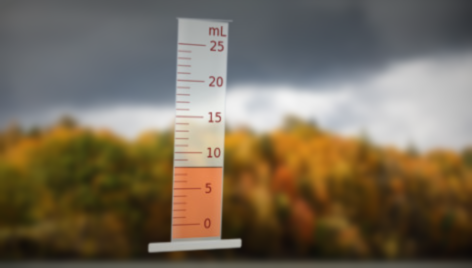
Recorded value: 8 mL
